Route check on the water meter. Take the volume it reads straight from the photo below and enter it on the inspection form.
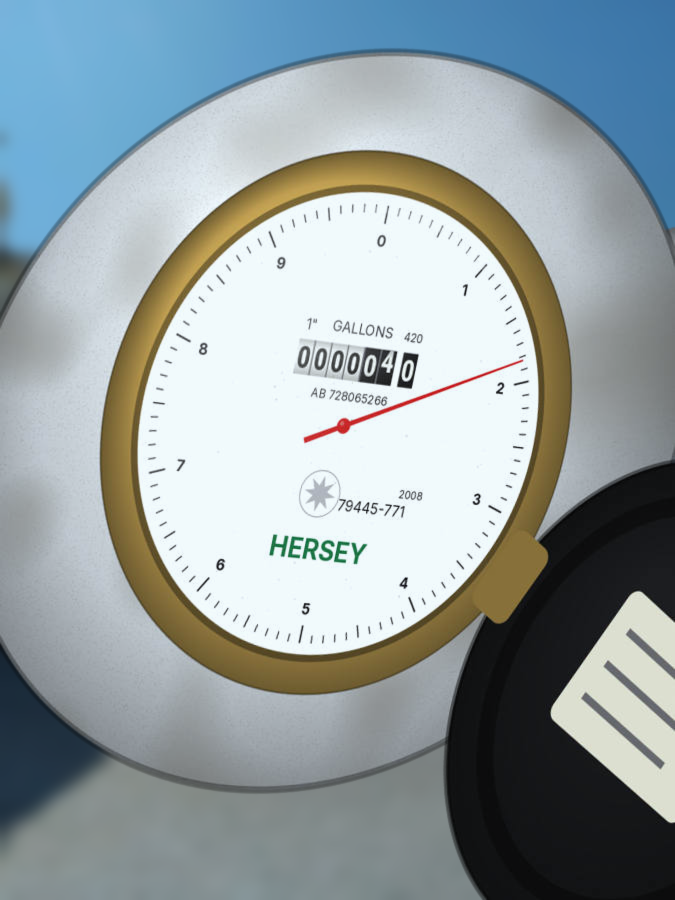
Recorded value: 41.8 gal
